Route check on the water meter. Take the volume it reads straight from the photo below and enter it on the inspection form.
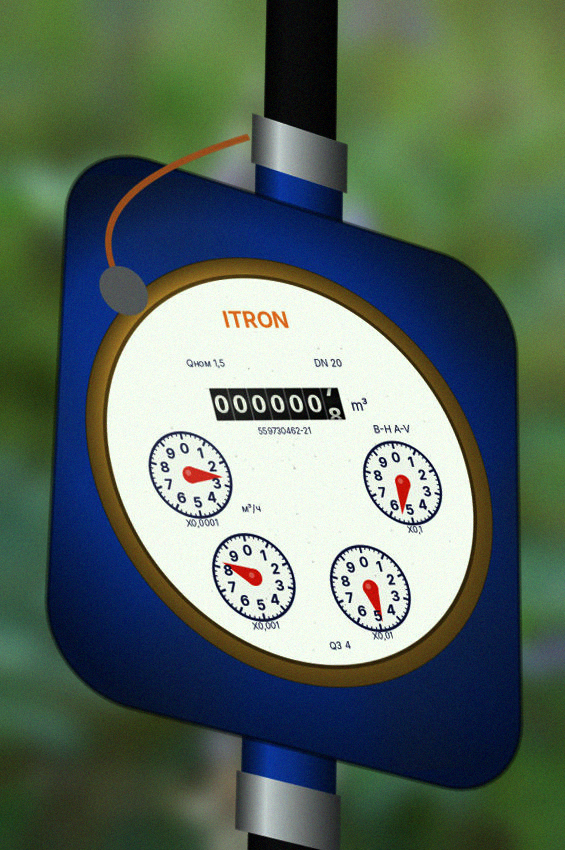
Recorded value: 7.5482 m³
